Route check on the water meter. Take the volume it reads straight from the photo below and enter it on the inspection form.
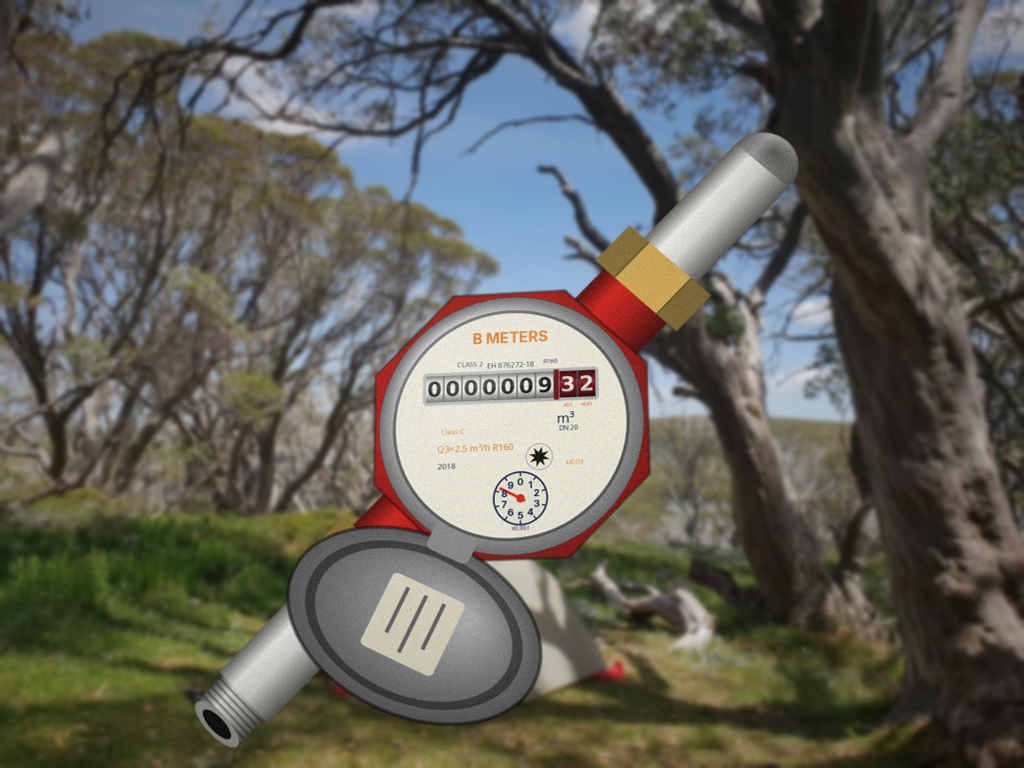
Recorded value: 9.328 m³
